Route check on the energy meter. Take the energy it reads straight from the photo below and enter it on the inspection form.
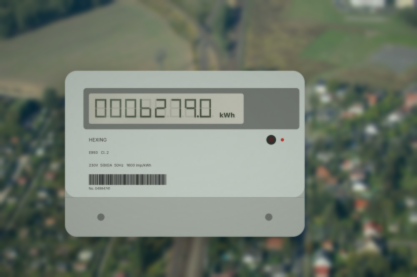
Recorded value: 6279.0 kWh
